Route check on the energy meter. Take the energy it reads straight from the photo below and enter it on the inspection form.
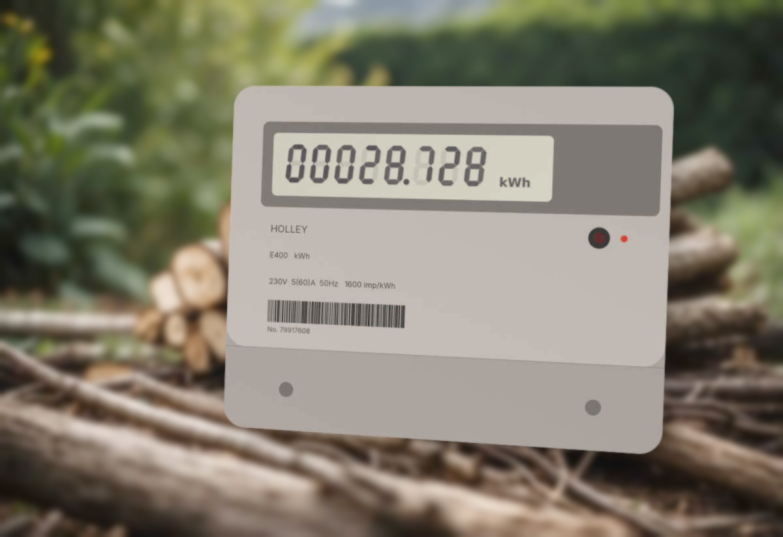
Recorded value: 28.728 kWh
